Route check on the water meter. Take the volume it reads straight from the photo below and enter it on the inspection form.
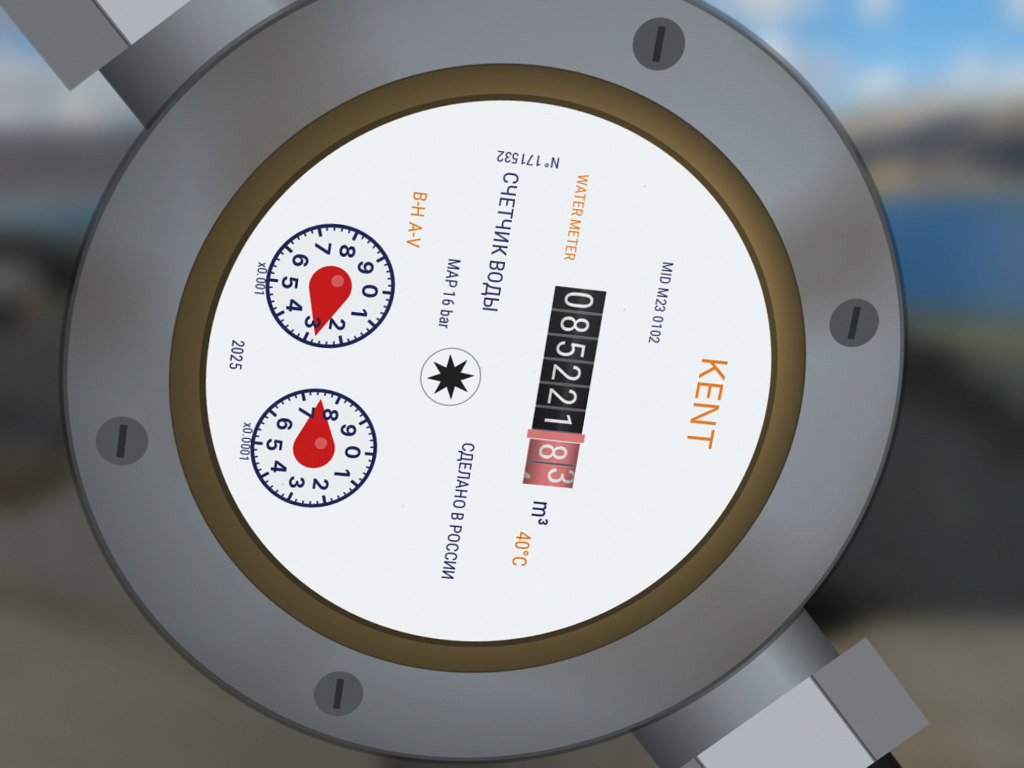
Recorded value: 85221.8327 m³
